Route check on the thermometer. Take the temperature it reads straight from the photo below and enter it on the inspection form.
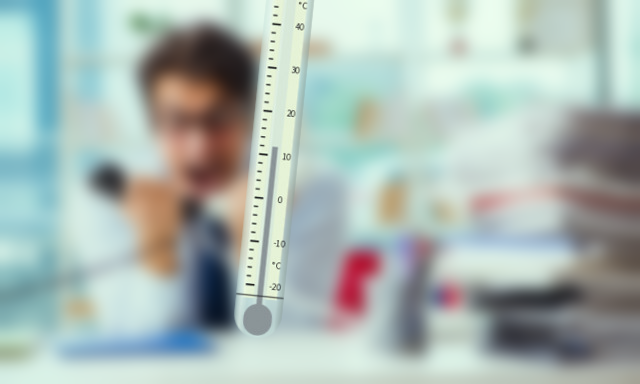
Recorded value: 12 °C
